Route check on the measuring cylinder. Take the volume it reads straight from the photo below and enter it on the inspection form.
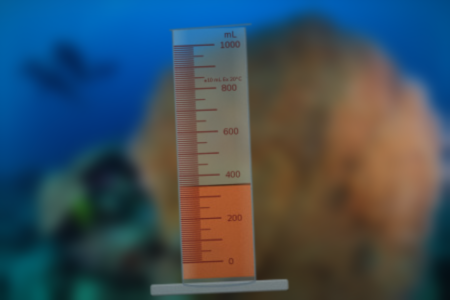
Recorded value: 350 mL
